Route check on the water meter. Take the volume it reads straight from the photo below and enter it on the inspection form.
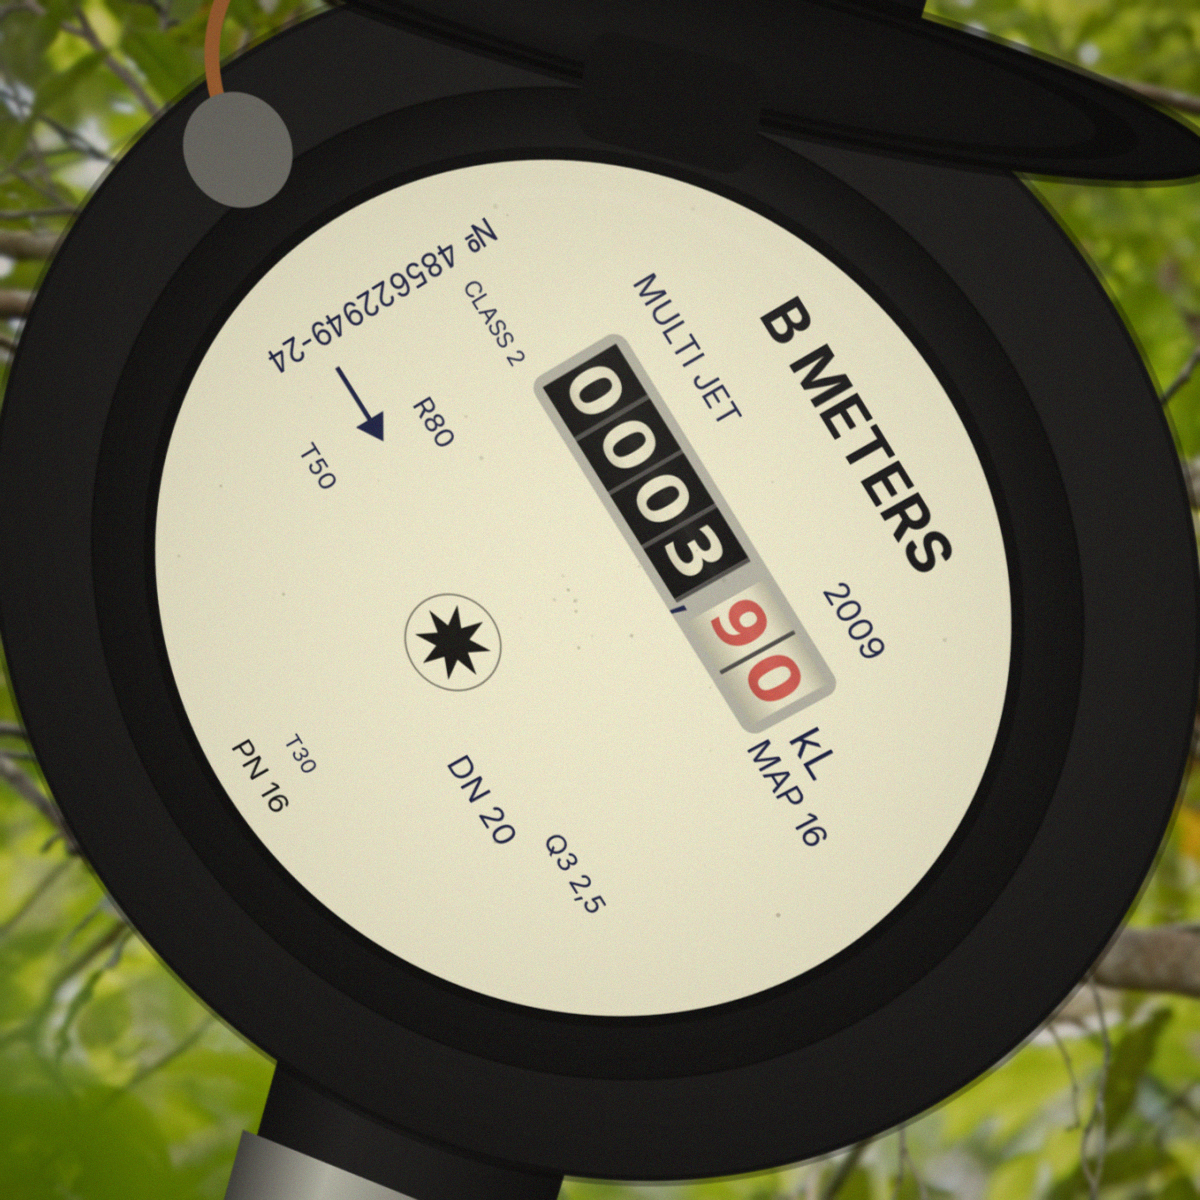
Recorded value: 3.90 kL
